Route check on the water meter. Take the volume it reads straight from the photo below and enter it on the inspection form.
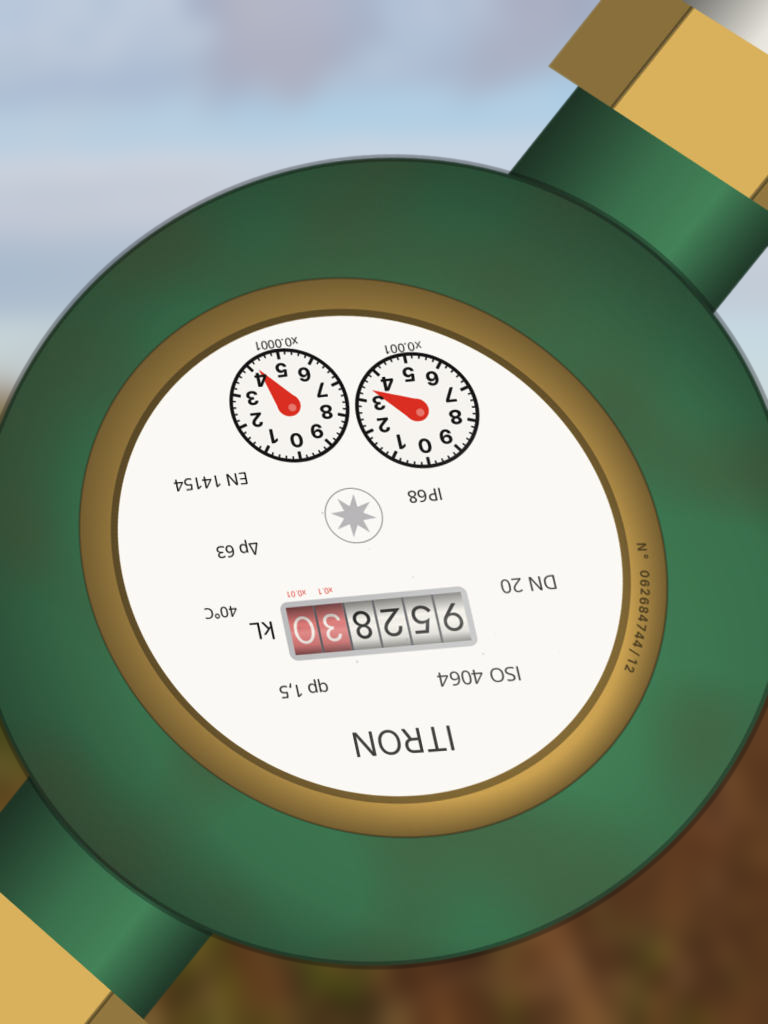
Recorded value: 9528.3034 kL
